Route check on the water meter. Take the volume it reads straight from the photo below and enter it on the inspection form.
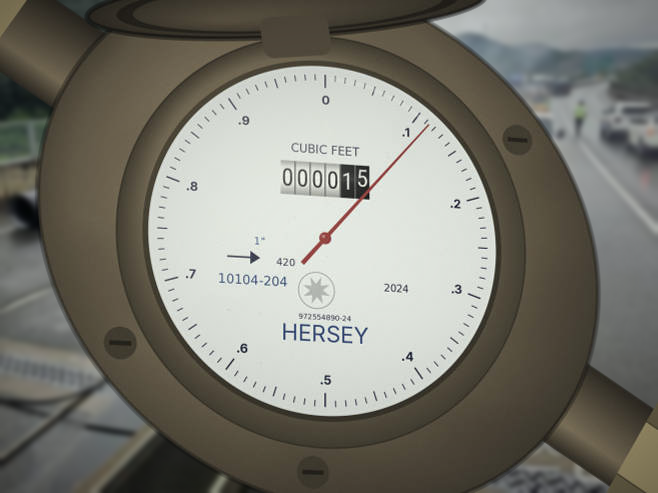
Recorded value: 15.11 ft³
